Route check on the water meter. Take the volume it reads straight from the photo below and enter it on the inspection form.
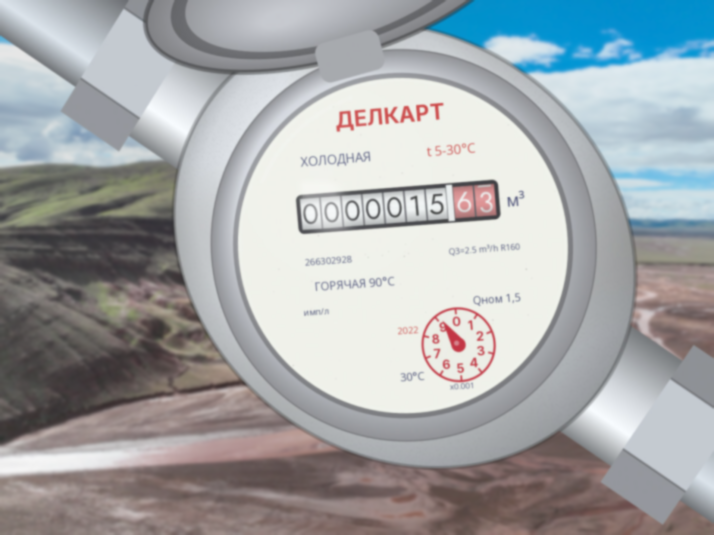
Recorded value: 15.629 m³
